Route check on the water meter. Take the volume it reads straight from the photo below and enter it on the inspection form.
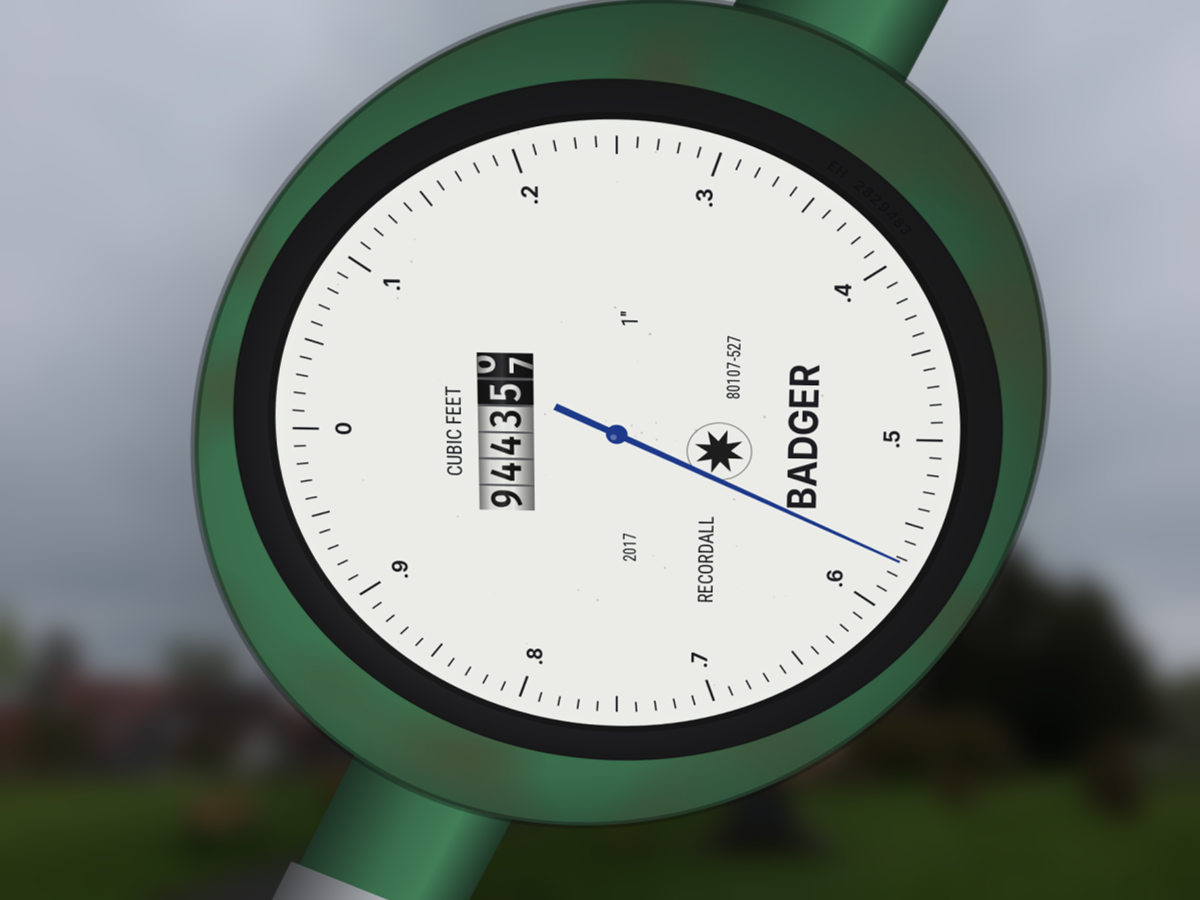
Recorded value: 944356.57 ft³
